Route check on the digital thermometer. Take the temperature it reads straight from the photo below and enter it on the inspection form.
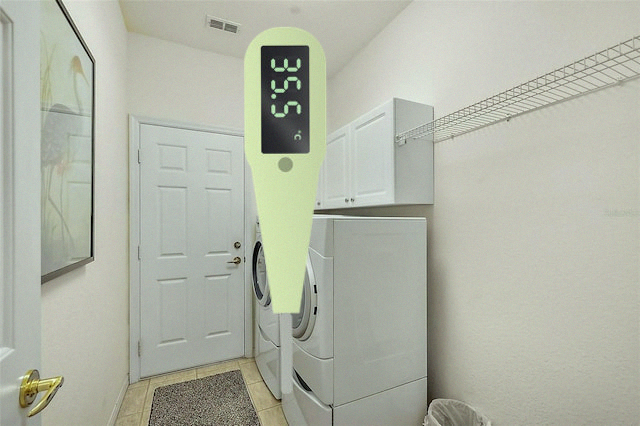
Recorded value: 35.5 °C
